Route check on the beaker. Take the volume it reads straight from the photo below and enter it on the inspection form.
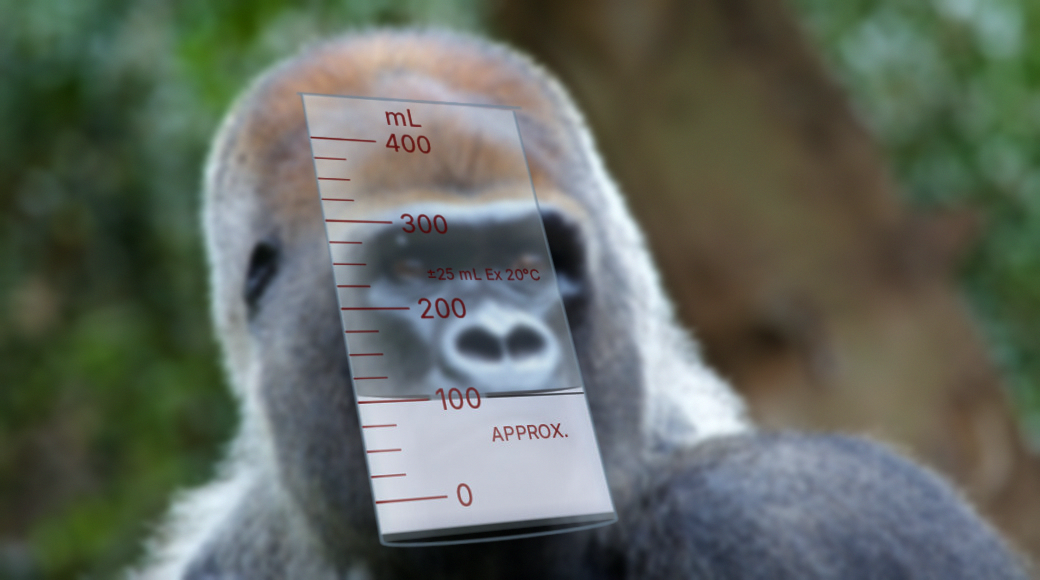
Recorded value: 100 mL
